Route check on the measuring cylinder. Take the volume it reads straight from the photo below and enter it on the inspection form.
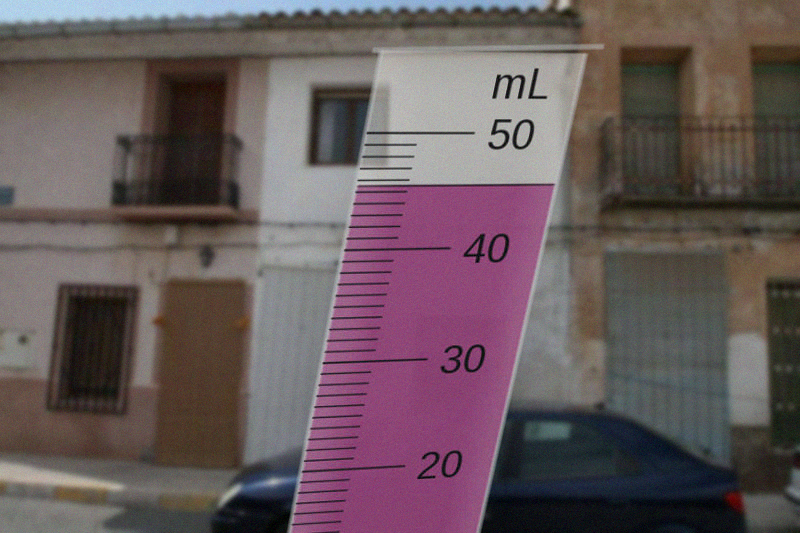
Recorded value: 45.5 mL
